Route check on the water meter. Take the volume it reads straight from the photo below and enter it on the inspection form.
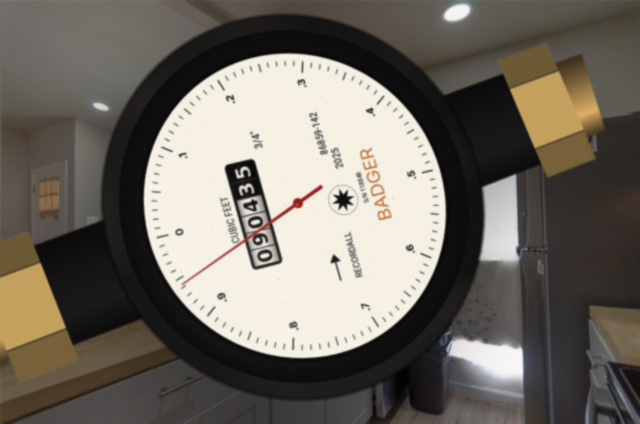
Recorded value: 90434.94 ft³
